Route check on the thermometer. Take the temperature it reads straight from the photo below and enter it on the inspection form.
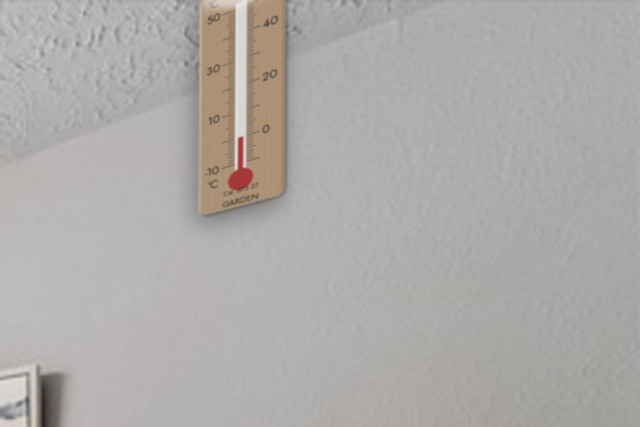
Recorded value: 0 °C
